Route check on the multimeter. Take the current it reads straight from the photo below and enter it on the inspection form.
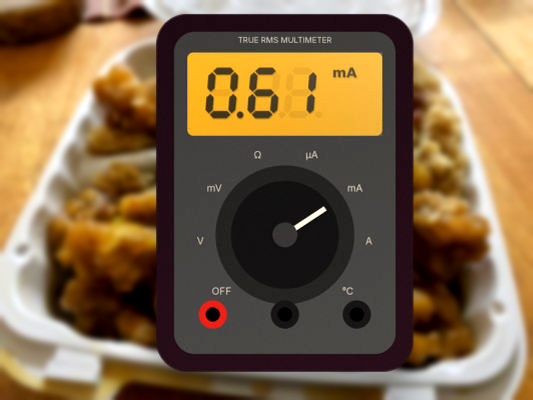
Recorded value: 0.61 mA
